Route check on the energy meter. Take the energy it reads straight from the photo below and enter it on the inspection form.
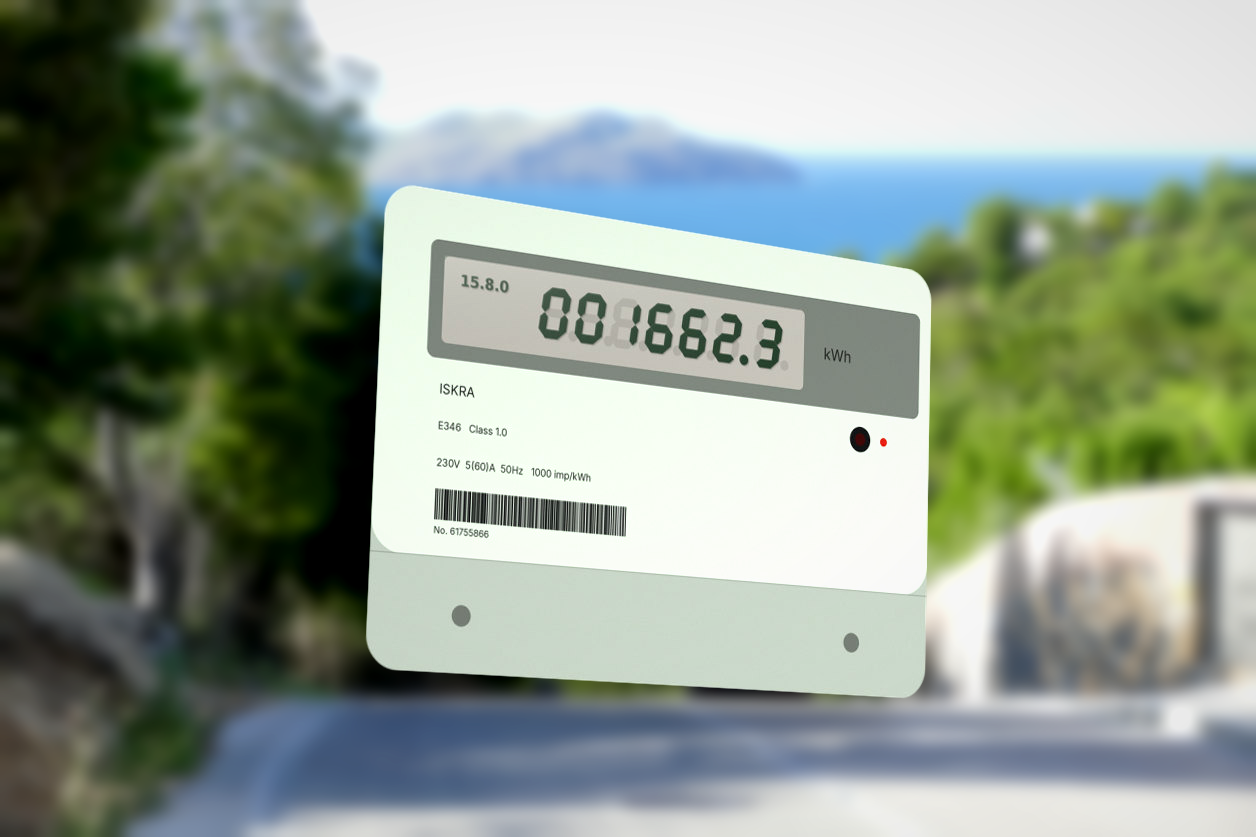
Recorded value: 1662.3 kWh
